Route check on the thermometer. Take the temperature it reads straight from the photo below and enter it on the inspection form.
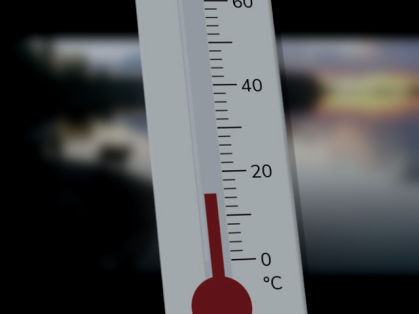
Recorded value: 15 °C
